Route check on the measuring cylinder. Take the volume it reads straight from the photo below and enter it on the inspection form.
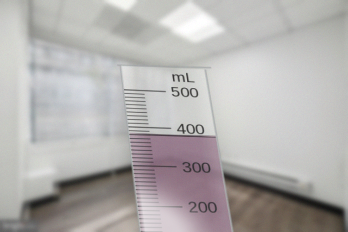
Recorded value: 380 mL
